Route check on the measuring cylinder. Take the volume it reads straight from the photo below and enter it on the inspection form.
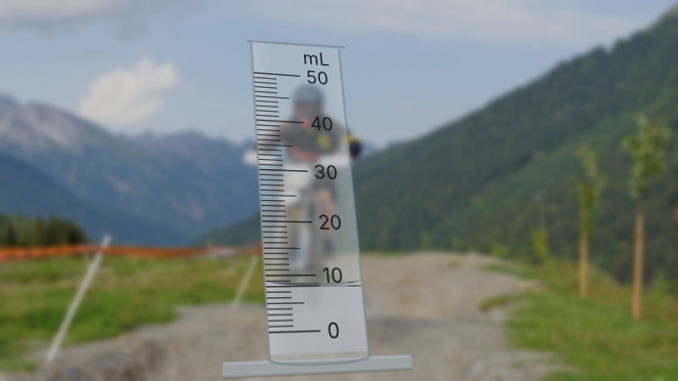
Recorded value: 8 mL
